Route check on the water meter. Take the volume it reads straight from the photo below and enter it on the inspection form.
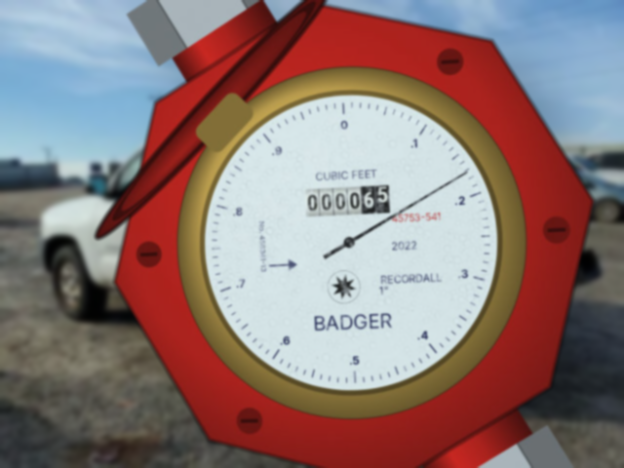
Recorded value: 65.17 ft³
